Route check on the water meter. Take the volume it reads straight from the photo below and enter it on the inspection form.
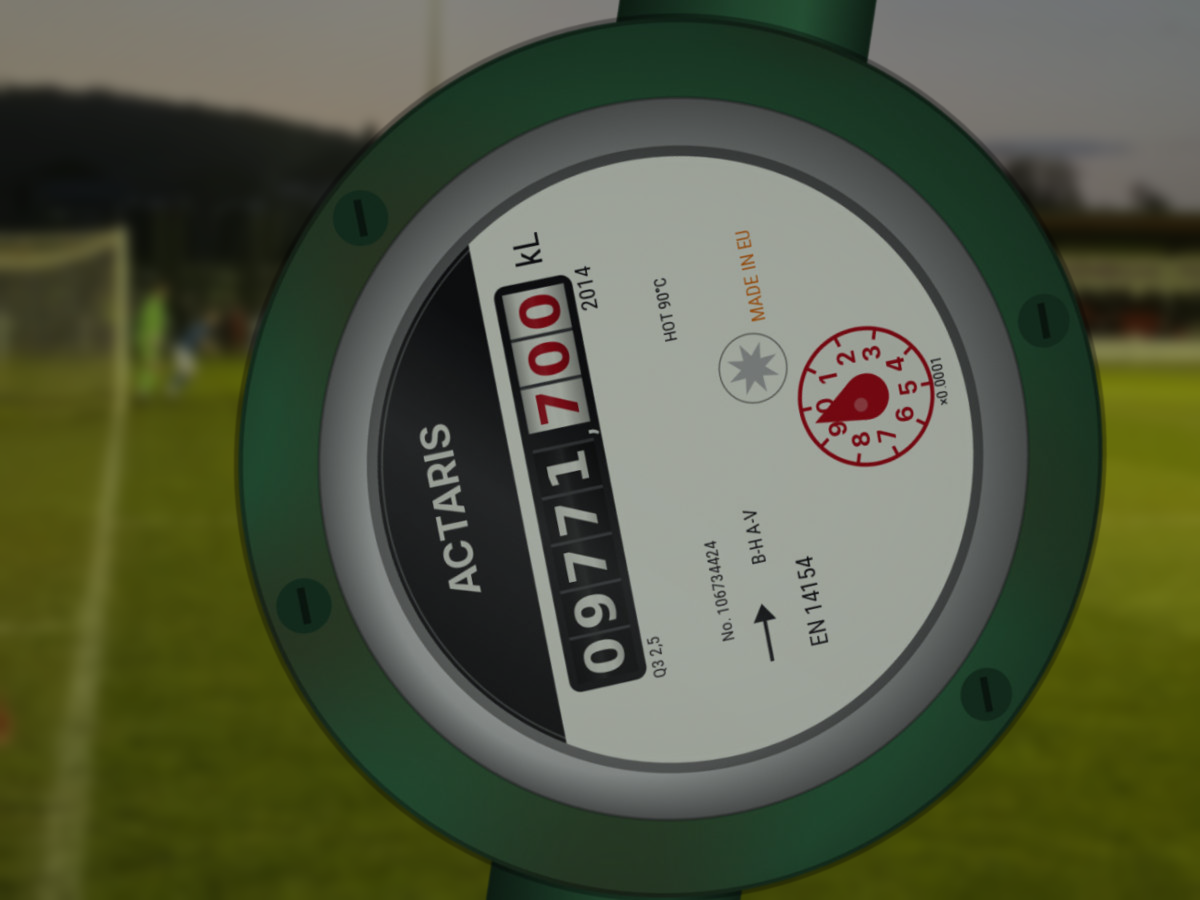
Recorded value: 9771.6999 kL
